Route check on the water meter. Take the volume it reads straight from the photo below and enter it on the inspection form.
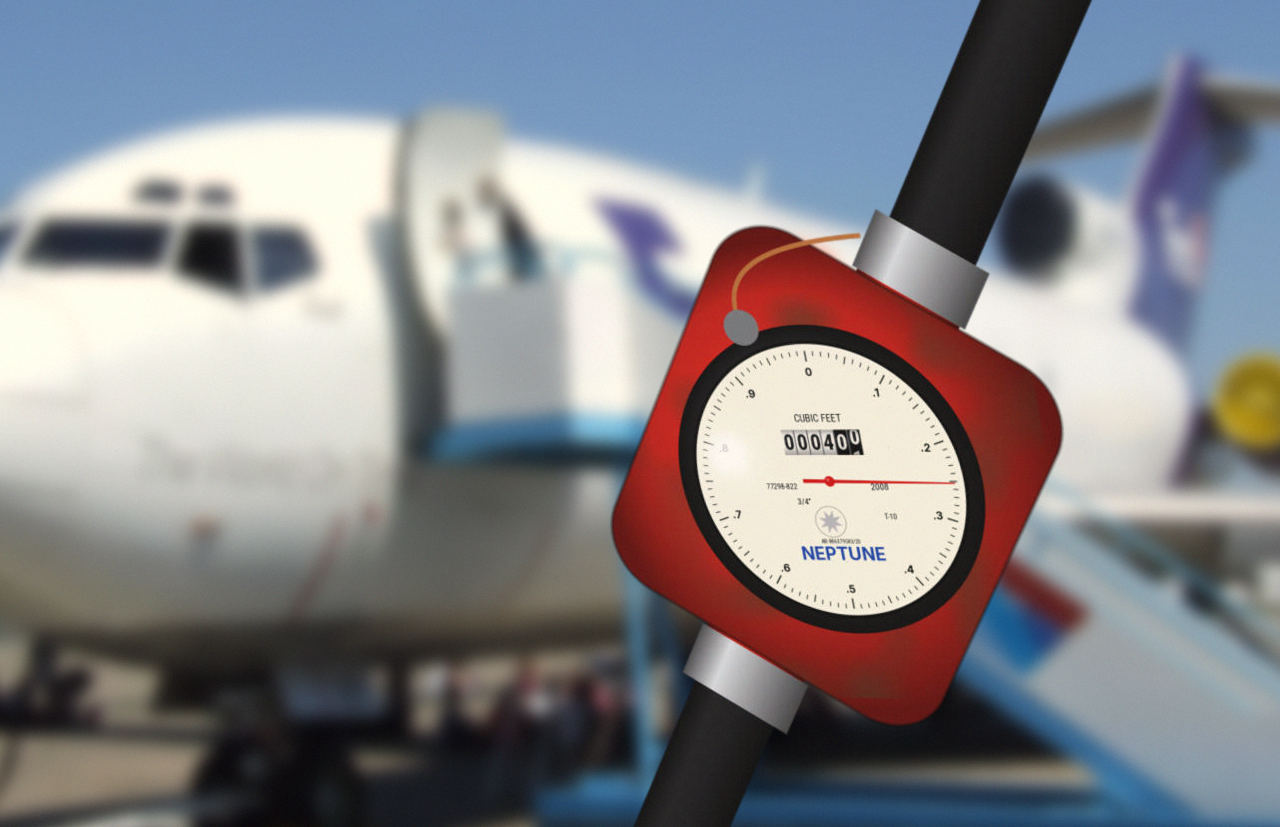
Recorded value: 400.25 ft³
